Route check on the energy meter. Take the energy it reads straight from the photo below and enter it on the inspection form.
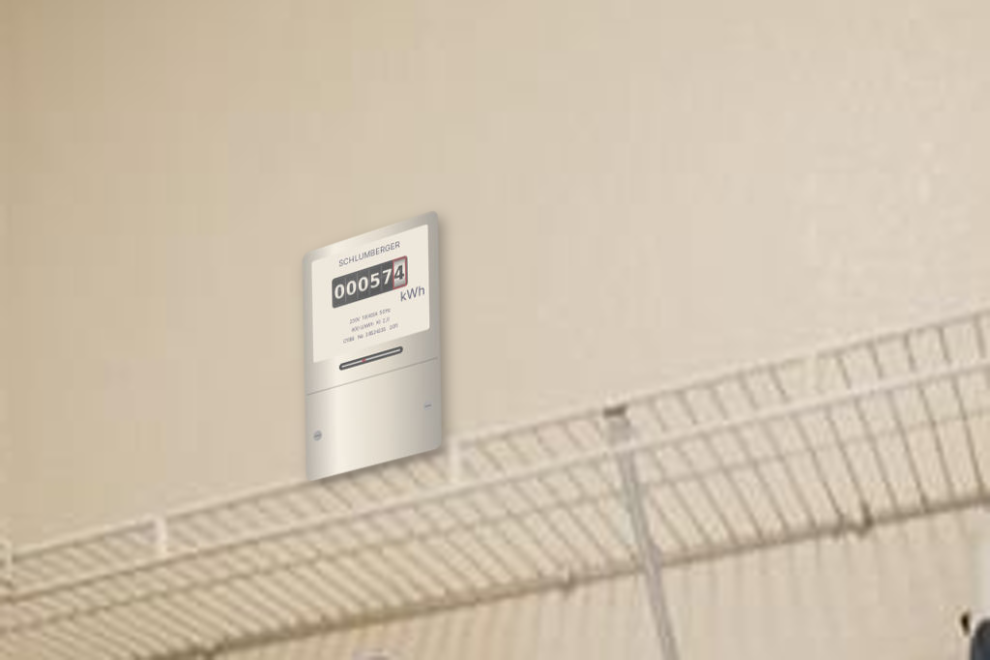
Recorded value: 57.4 kWh
